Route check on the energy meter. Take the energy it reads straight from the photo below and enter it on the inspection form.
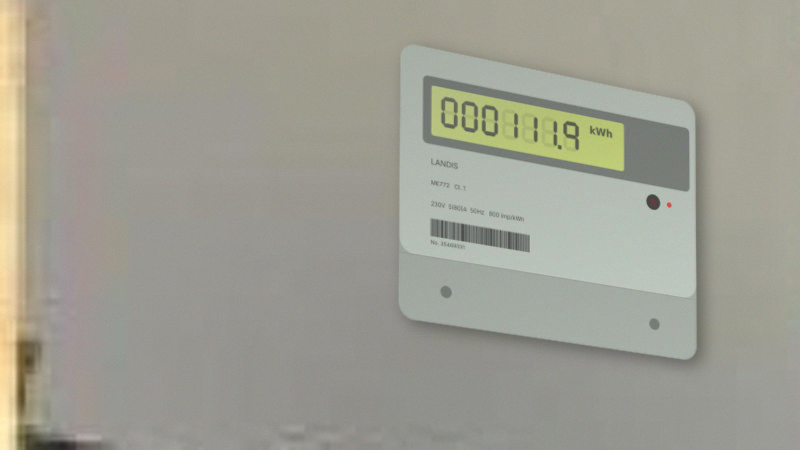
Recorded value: 111.9 kWh
